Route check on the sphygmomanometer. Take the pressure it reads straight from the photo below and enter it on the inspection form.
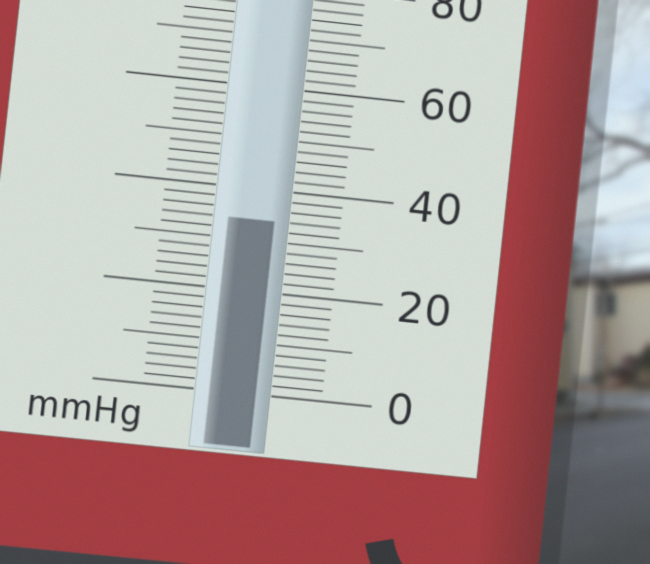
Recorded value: 34 mmHg
